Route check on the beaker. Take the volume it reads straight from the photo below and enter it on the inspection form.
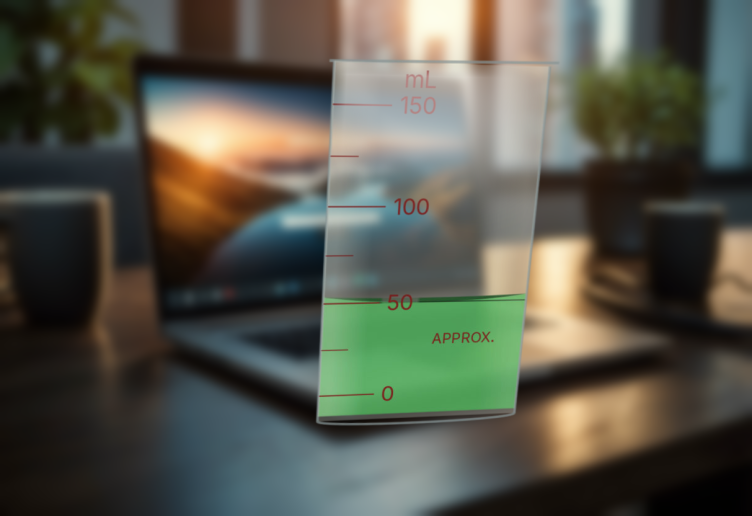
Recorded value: 50 mL
